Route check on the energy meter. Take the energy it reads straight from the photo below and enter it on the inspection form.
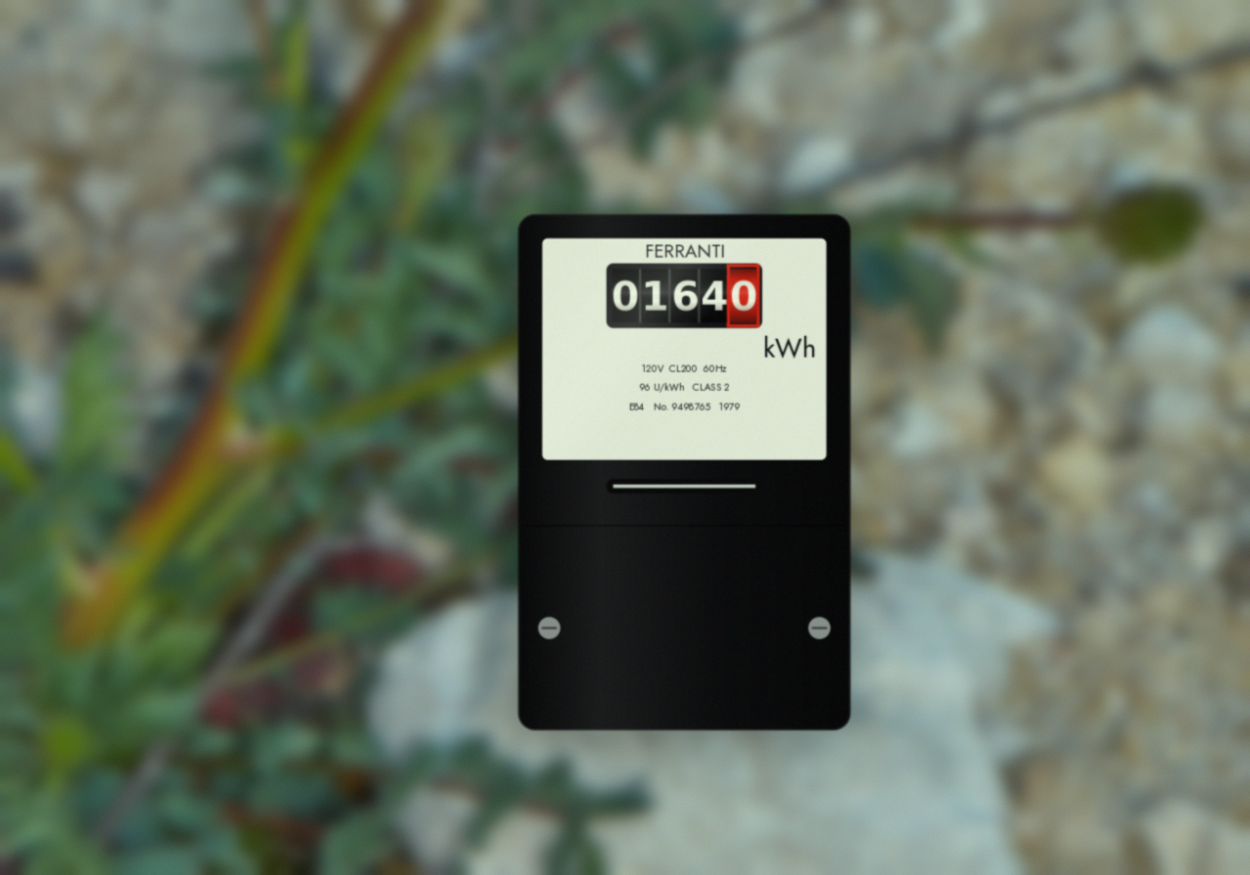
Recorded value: 164.0 kWh
